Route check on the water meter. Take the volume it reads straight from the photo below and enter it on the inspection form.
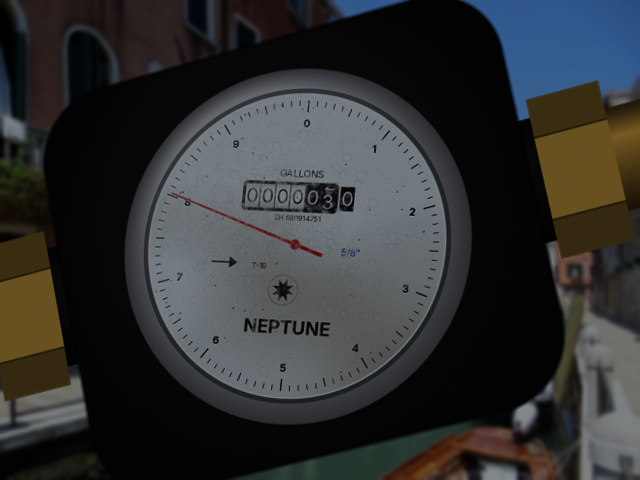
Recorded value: 28.0 gal
